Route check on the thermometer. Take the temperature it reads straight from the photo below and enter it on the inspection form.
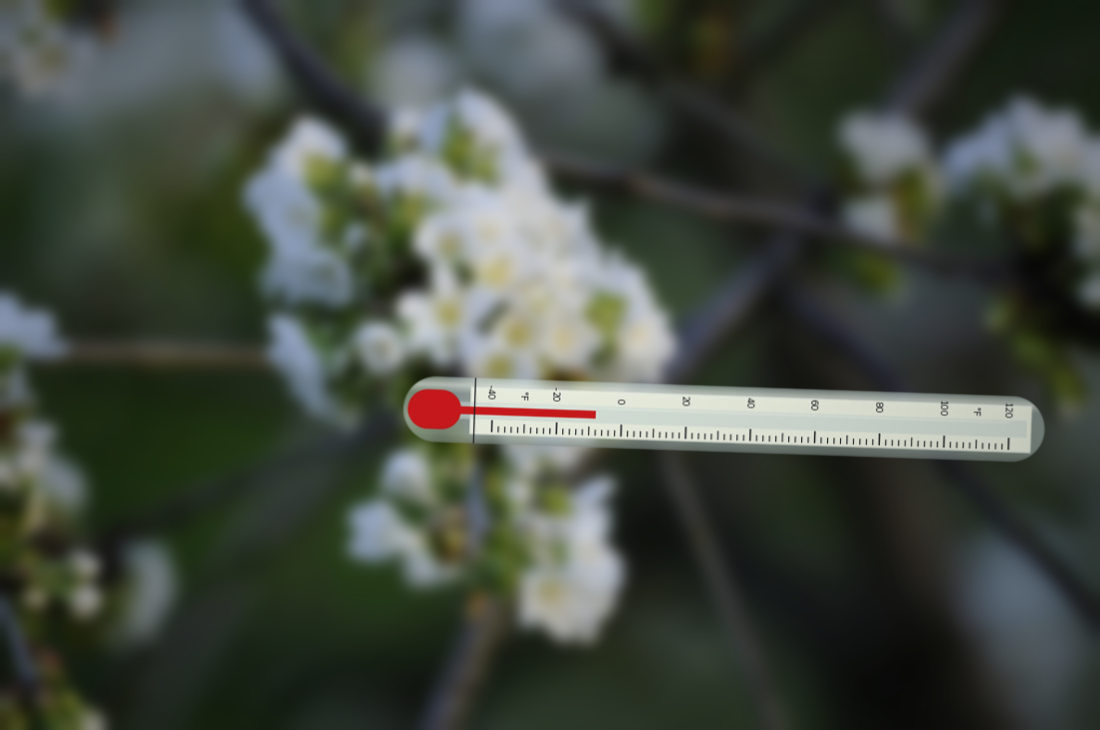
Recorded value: -8 °F
